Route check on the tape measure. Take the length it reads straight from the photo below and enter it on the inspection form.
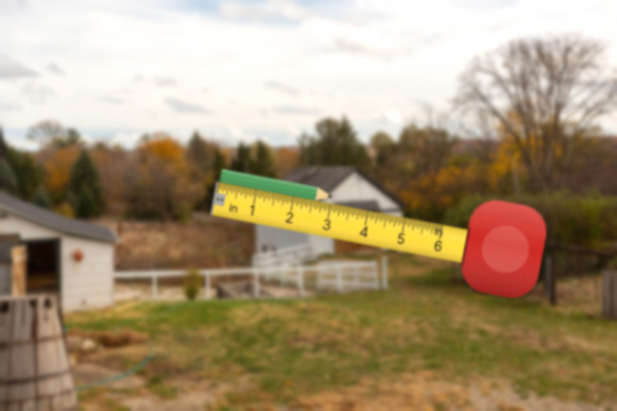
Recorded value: 3 in
